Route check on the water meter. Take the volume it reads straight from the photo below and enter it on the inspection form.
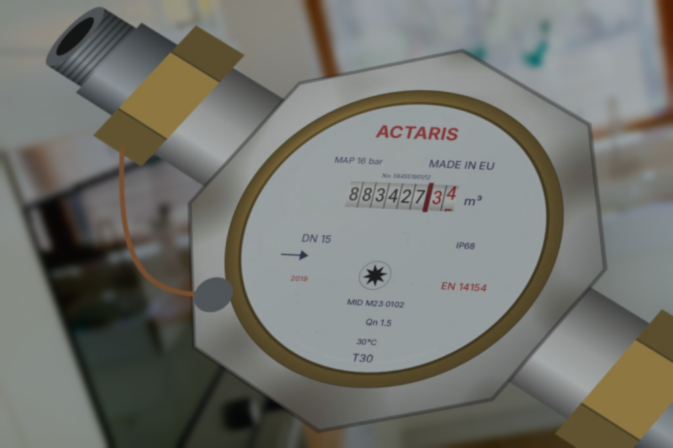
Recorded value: 883427.34 m³
